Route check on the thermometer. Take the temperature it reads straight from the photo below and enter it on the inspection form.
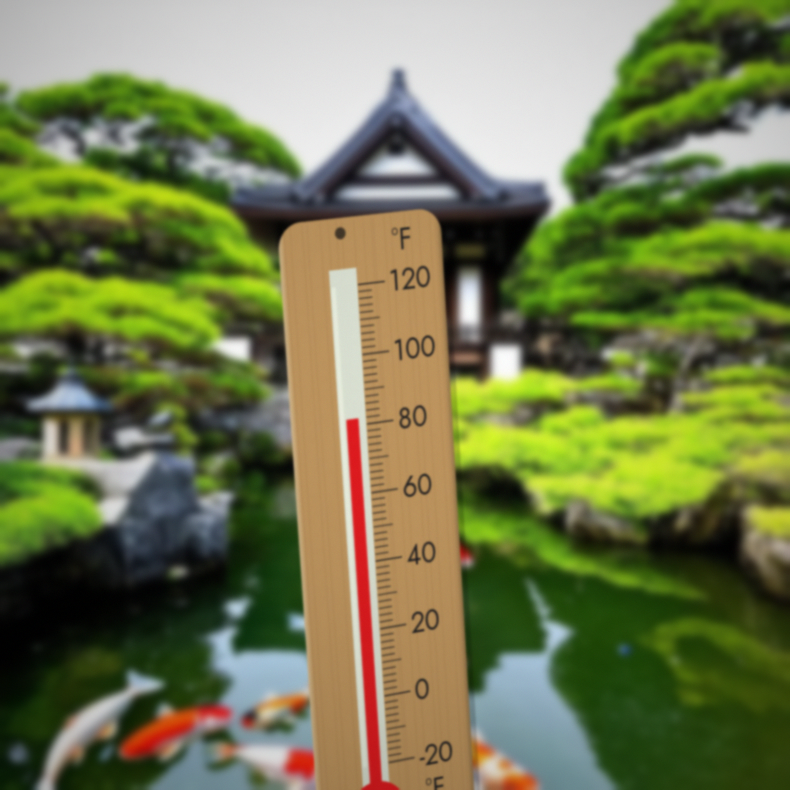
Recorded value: 82 °F
